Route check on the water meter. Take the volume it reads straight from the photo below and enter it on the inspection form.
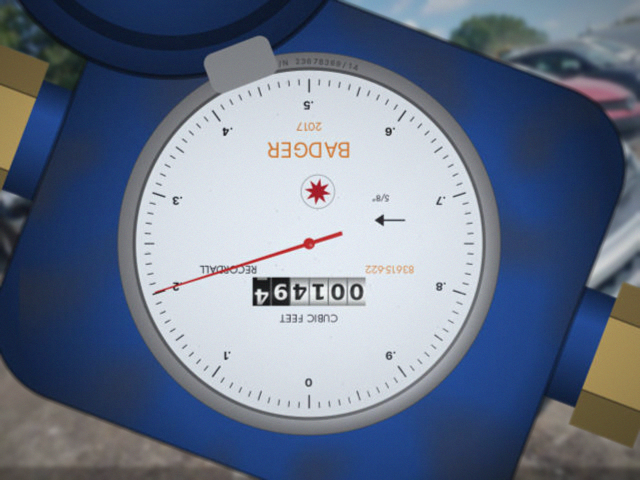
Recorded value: 1494.20 ft³
